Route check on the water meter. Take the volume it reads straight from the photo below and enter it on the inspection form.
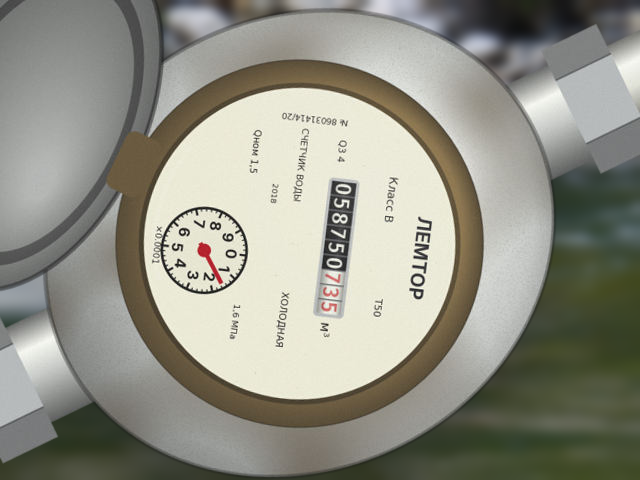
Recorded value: 58750.7351 m³
